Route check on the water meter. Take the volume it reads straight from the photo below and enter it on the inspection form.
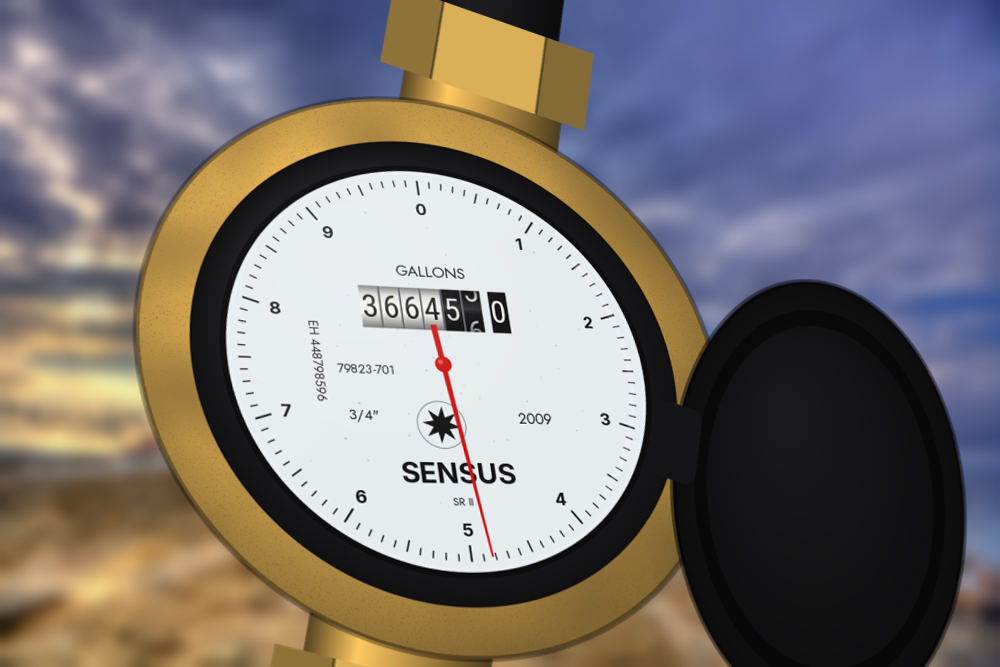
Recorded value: 3664554.8 gal
